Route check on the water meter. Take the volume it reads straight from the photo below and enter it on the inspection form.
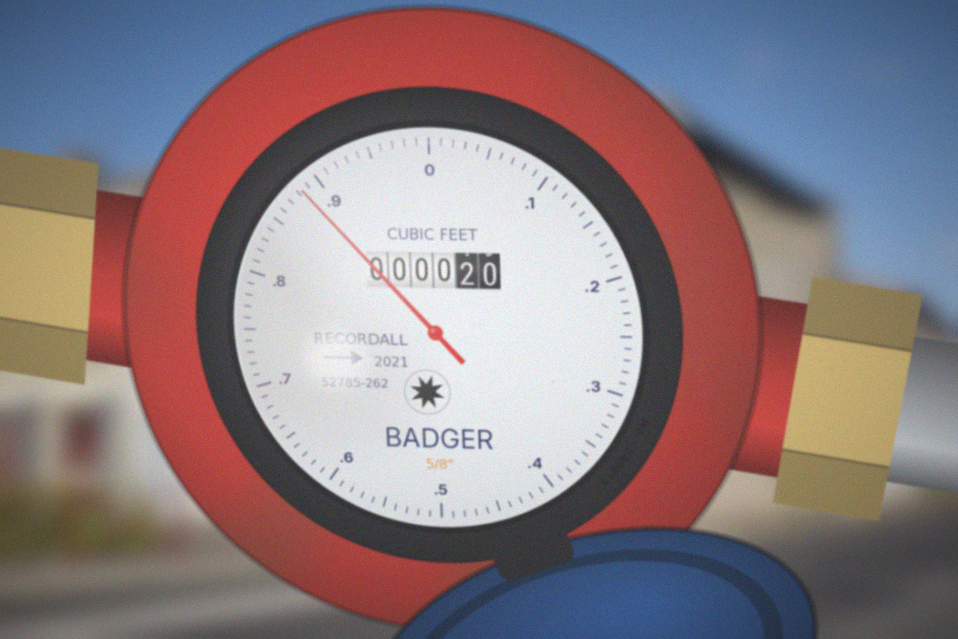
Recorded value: 19.88 ft³
